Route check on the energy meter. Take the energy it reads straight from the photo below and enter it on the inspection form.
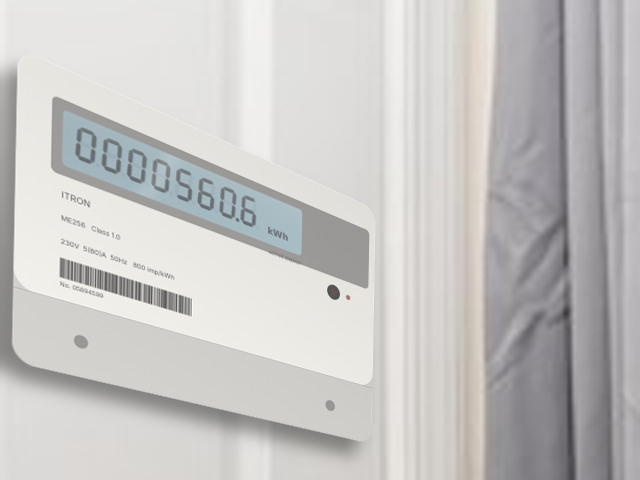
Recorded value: 560.6 kWh
